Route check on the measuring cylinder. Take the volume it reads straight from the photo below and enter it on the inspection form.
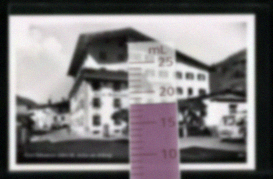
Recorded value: 18 mL
